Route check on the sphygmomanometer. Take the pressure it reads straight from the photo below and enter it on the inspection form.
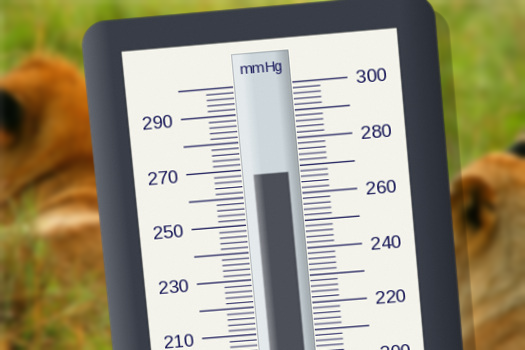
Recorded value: 268 mmHg
